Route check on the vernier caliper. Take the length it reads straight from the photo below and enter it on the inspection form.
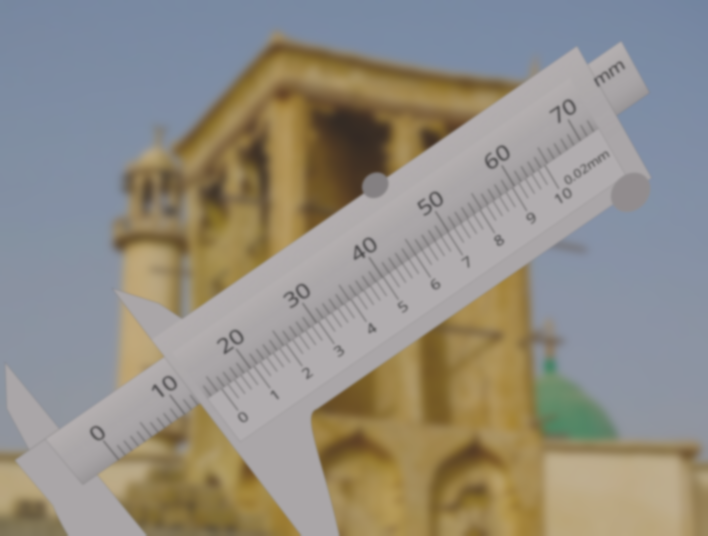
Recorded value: 15.6 mm
